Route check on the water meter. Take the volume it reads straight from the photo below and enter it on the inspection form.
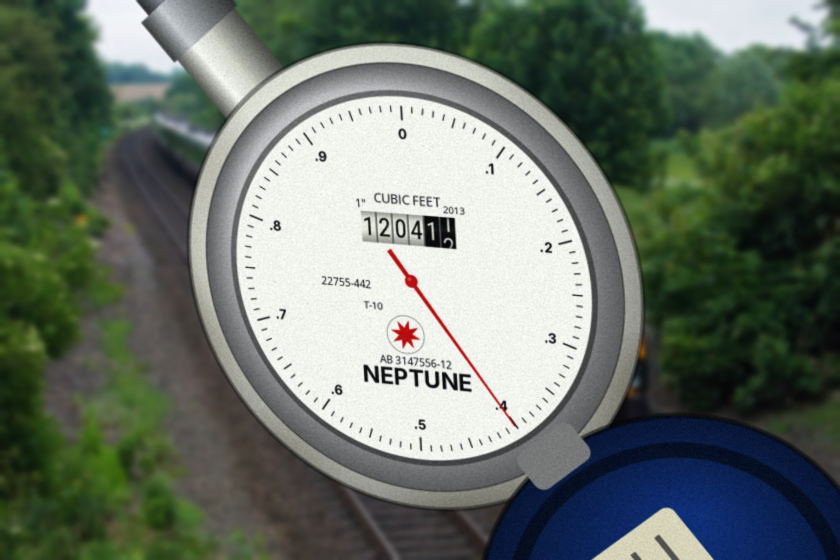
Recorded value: 120411.40 ft³
